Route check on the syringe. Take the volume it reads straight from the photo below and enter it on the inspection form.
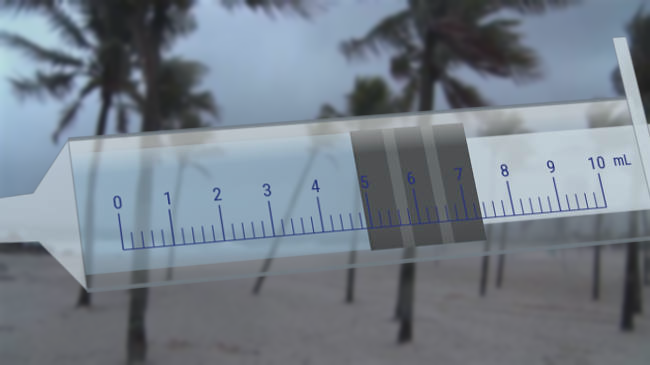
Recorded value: 4.9 mL
